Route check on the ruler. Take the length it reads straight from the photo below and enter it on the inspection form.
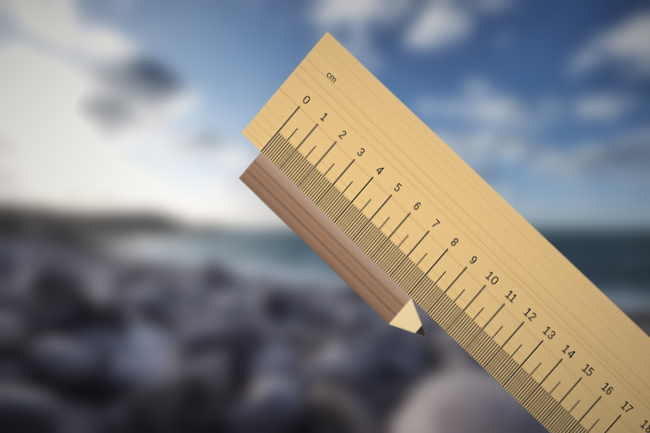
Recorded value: 9.5 cm
